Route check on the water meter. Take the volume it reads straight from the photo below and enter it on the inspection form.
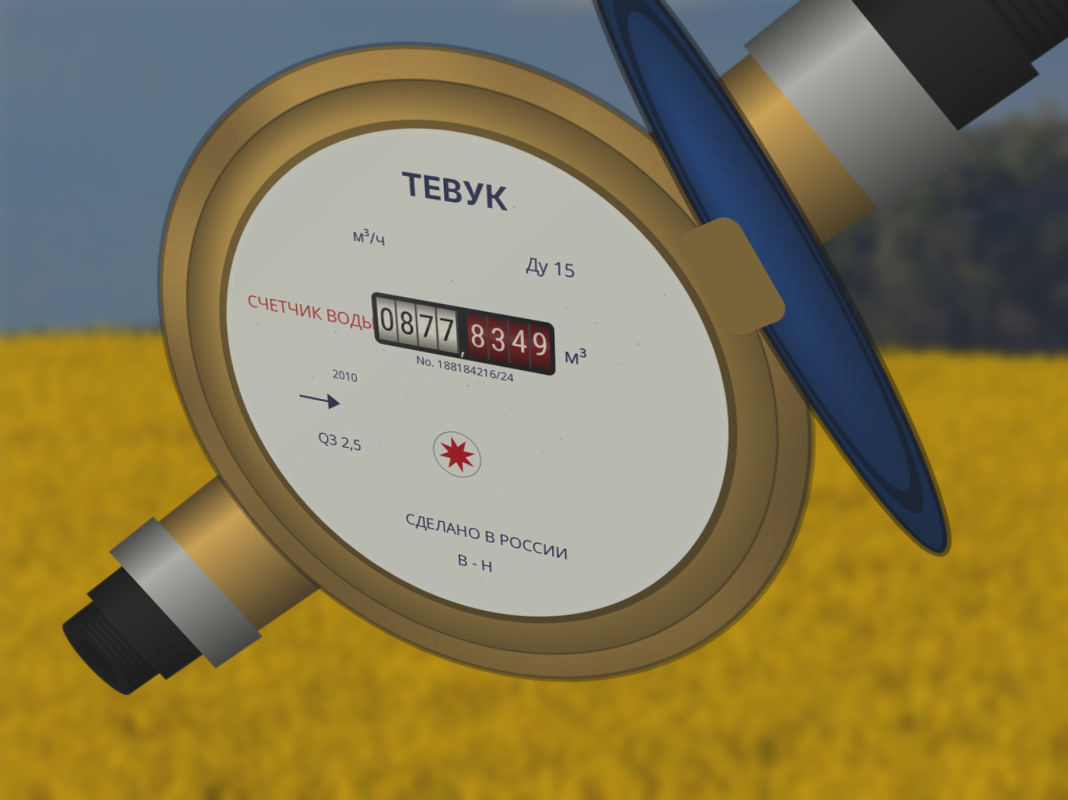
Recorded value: 877.8349 m³
